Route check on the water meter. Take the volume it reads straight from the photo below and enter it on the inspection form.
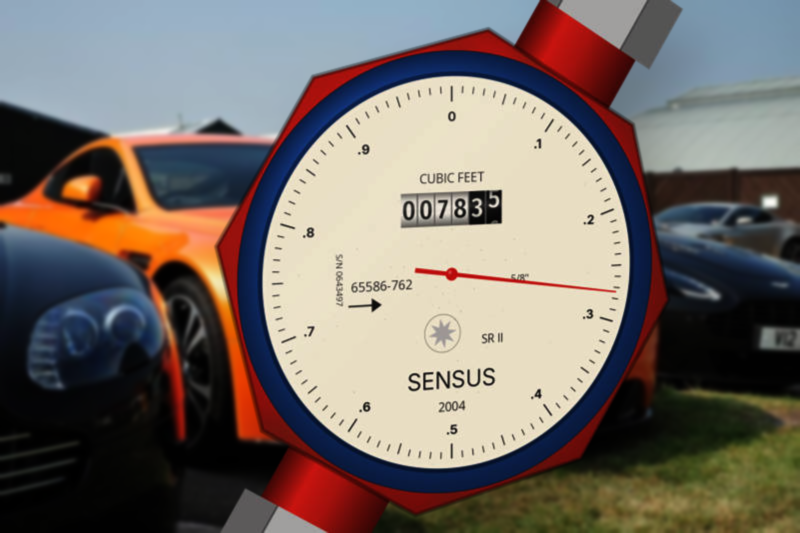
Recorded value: 7835.27 ft³
